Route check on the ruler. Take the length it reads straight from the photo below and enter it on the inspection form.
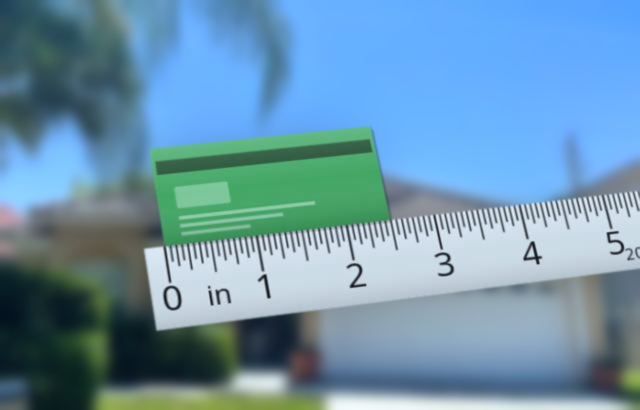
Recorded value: 2.5 in
